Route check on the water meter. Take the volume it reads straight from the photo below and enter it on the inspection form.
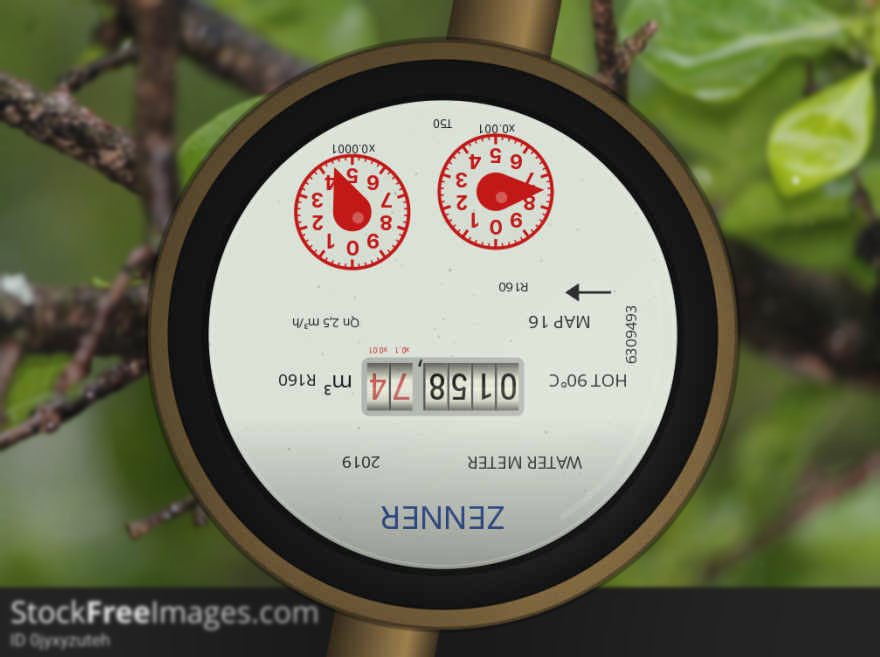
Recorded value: 158.7474 m³
